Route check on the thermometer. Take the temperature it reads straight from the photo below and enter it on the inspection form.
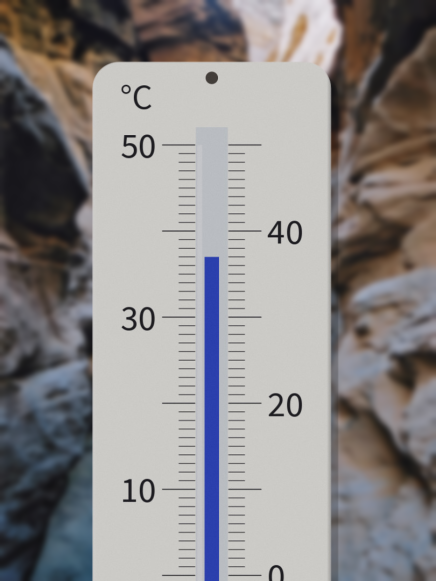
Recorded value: 37 °C
